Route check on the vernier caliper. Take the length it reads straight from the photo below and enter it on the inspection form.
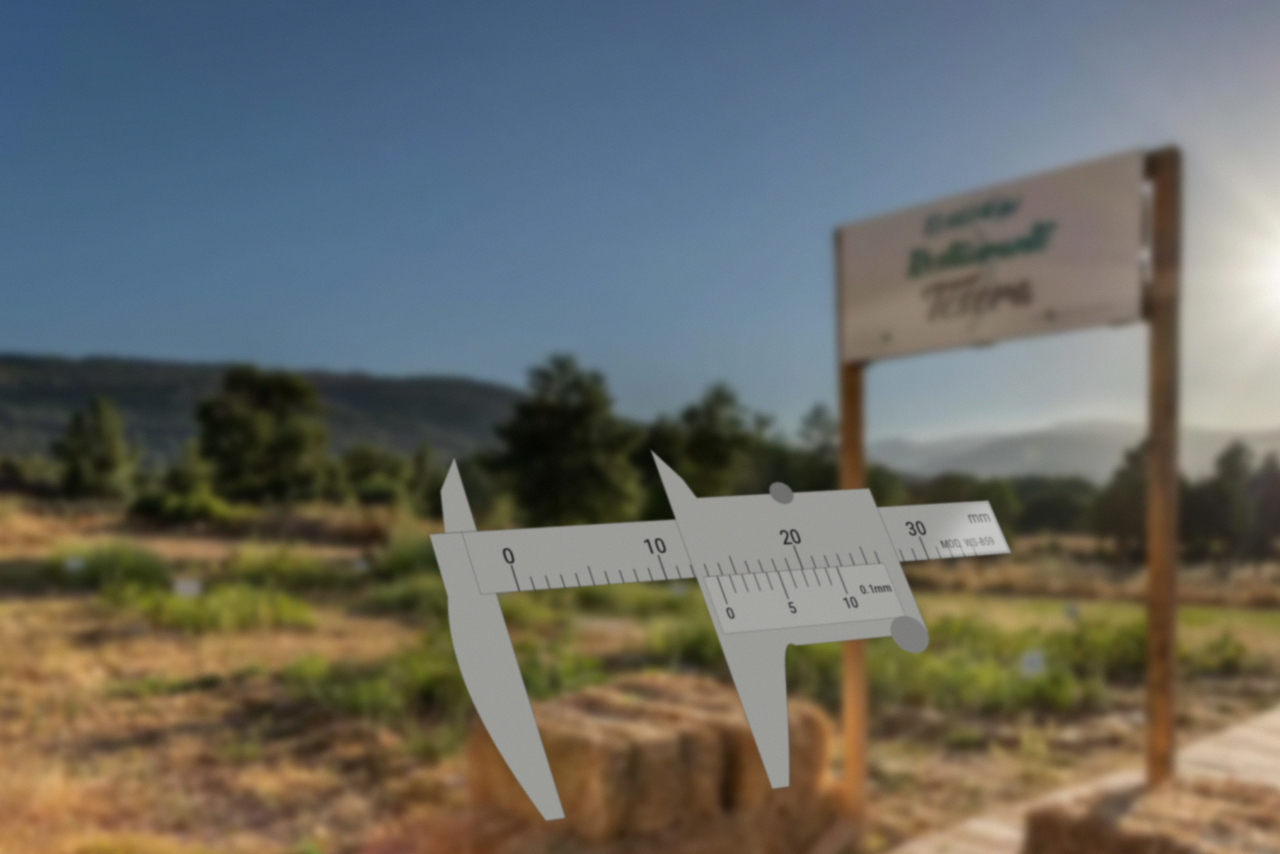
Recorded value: 13.6 mm
